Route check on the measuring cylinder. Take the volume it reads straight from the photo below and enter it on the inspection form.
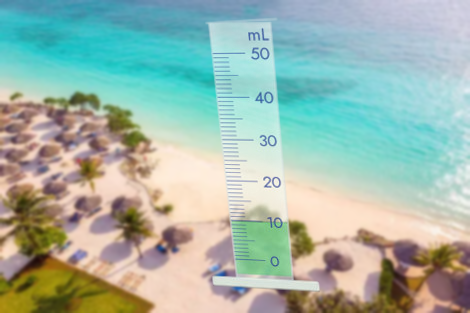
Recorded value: 10 mL
